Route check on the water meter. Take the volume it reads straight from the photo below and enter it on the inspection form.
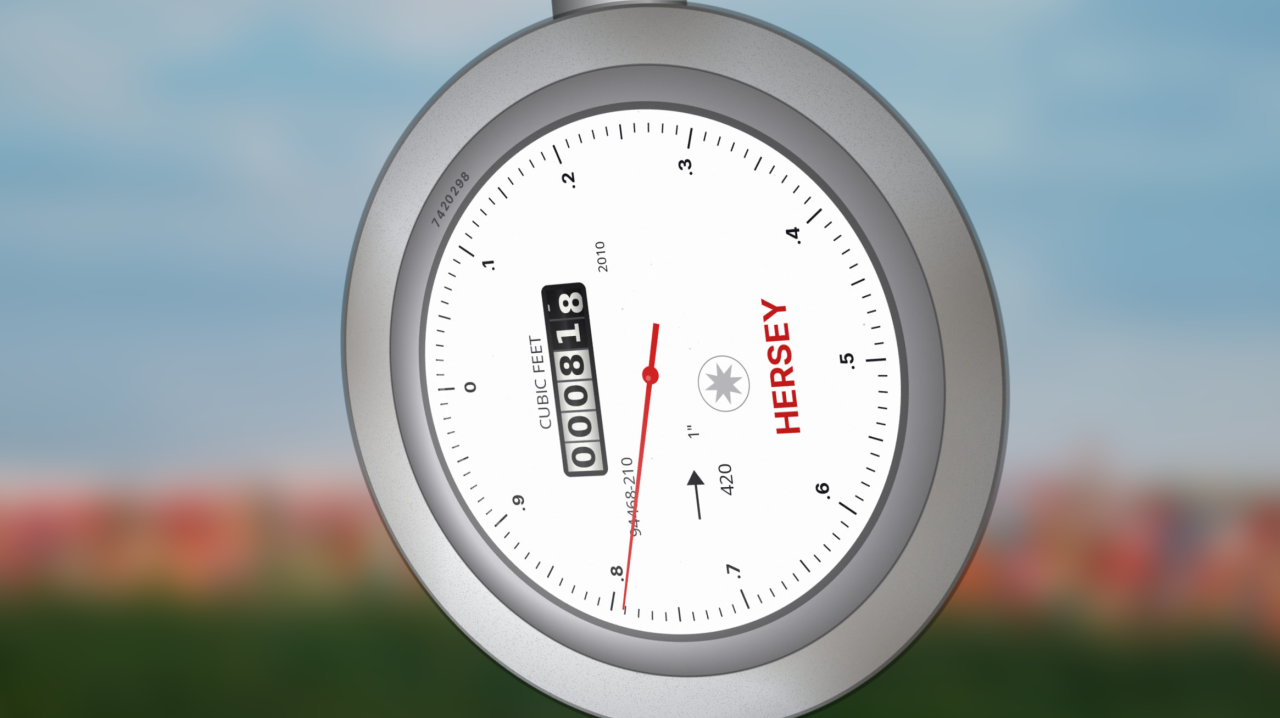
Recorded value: 817.79 ft³
